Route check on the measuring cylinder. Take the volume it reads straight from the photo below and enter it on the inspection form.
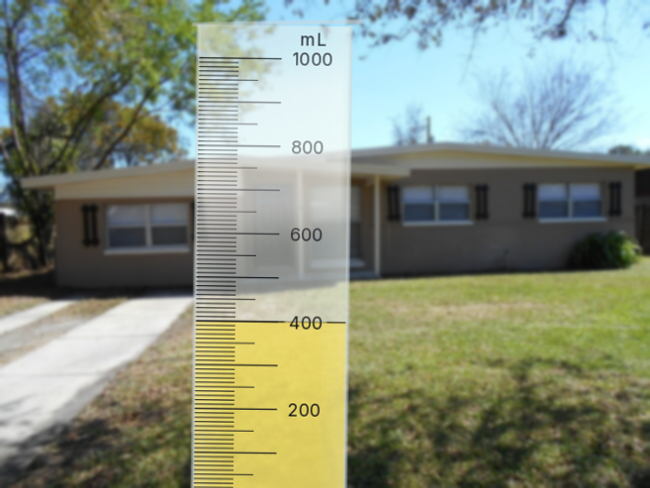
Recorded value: 400 mL
